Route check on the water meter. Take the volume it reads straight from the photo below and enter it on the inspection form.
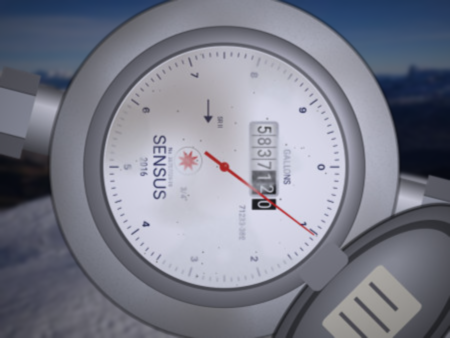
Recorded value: 5837121.0 gal
